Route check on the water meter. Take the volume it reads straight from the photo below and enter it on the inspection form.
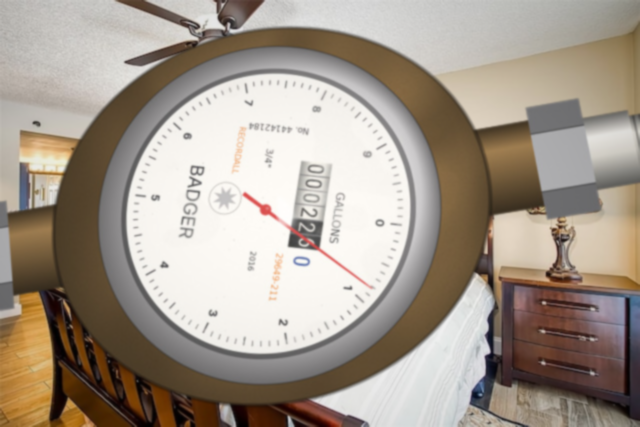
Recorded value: 2260.8 gal
